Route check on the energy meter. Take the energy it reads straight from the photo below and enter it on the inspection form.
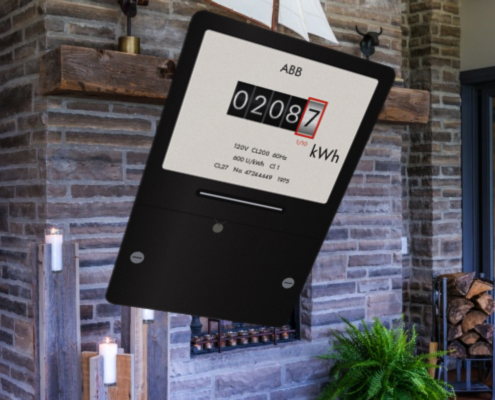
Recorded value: 208.7 kWh
